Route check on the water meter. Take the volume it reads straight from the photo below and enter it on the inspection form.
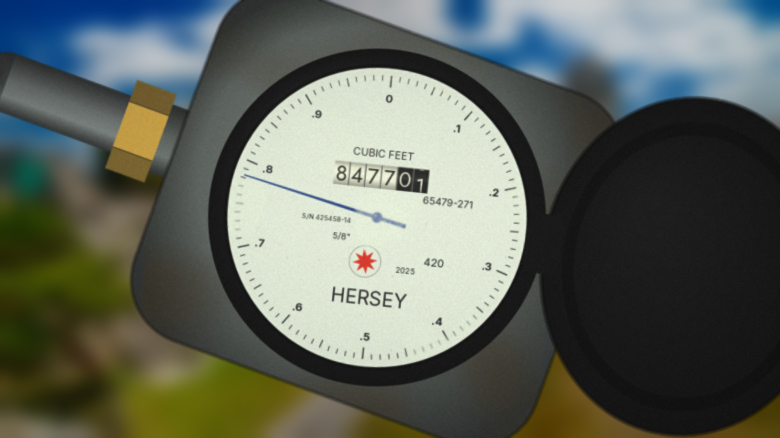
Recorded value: 847700.78 ft³
